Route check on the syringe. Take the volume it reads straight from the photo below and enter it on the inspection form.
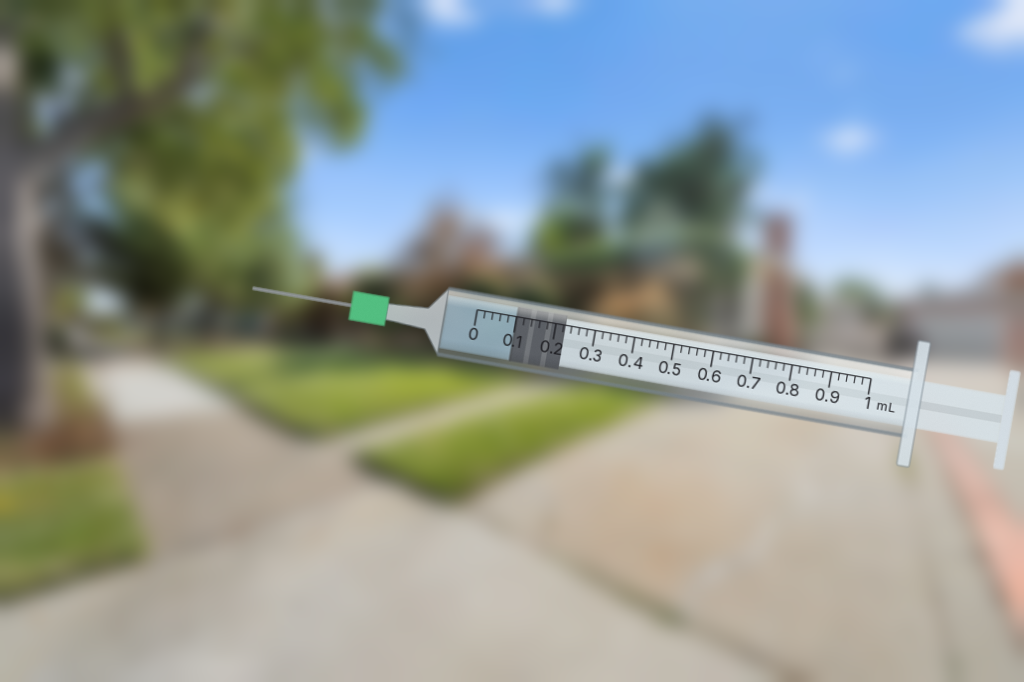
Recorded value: 0.1 mL
